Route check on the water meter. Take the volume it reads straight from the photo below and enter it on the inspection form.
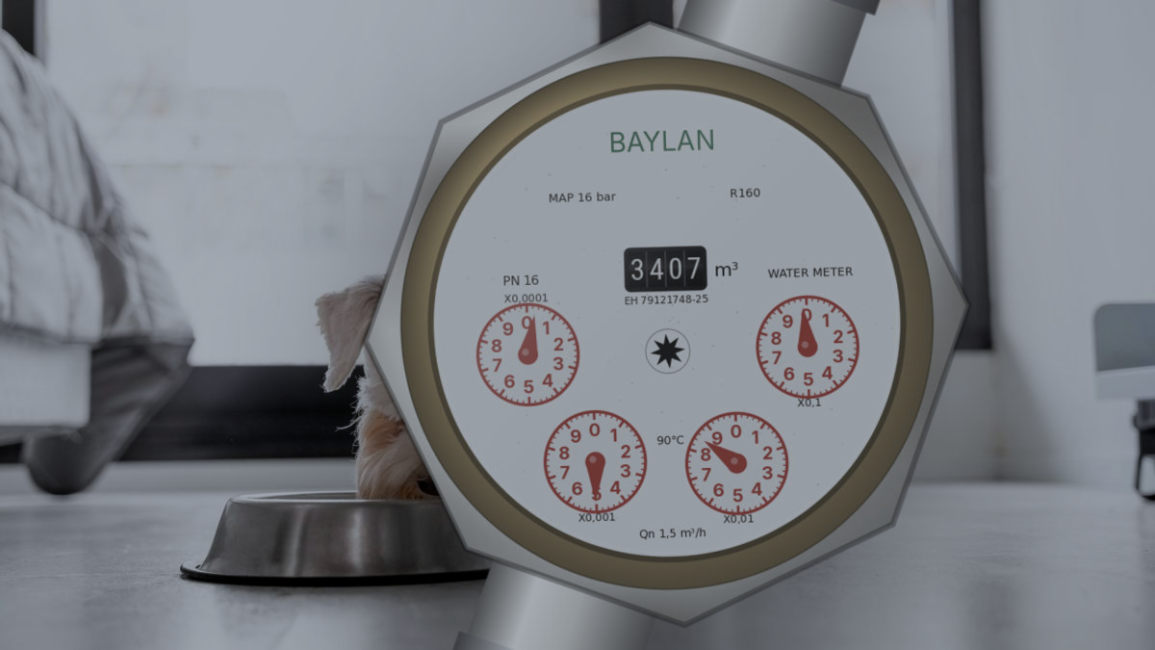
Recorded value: 3406.9850 m³
